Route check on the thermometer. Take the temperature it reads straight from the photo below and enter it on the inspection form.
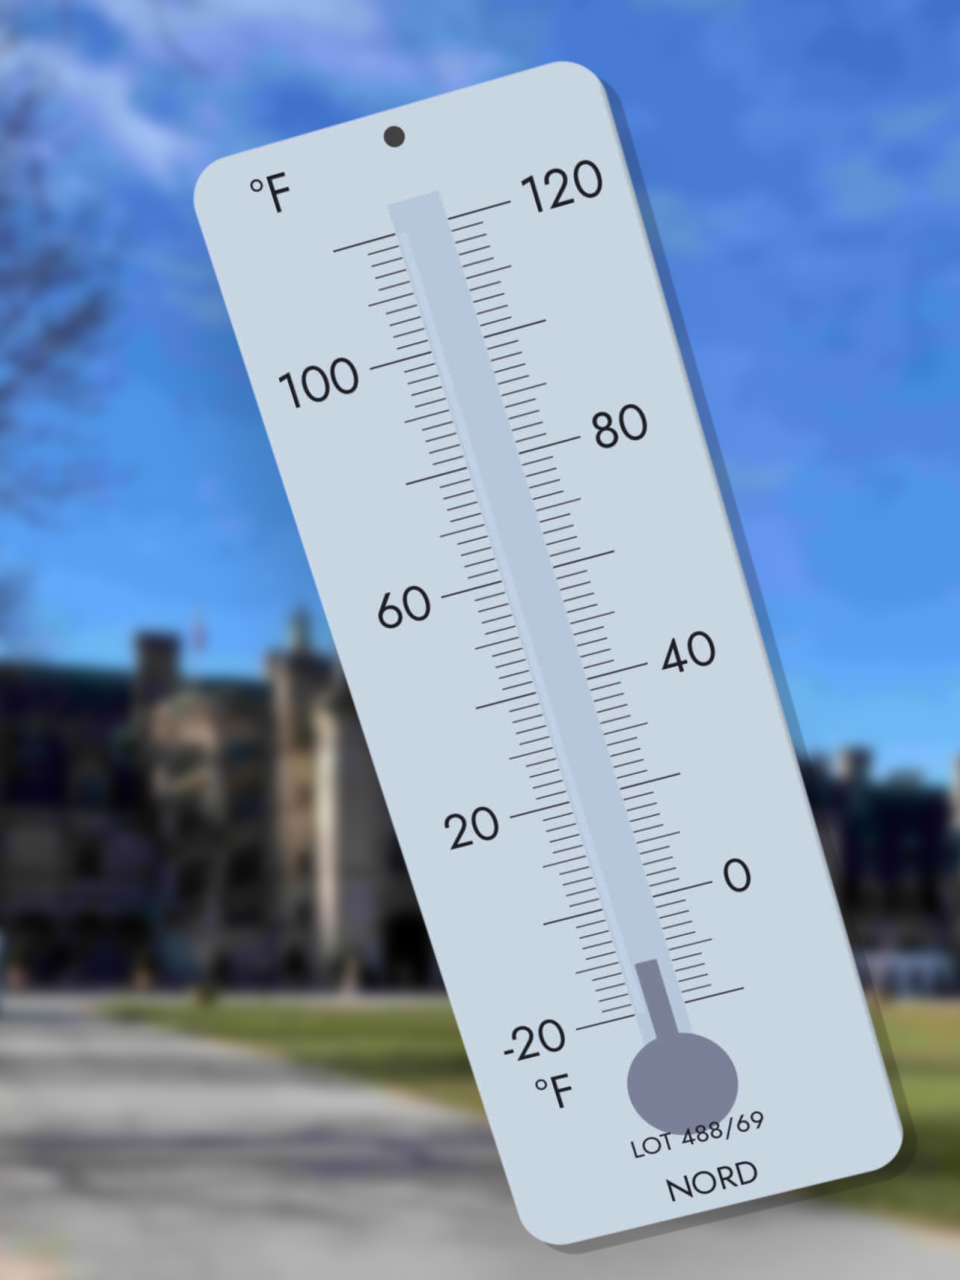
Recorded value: -11 °F
